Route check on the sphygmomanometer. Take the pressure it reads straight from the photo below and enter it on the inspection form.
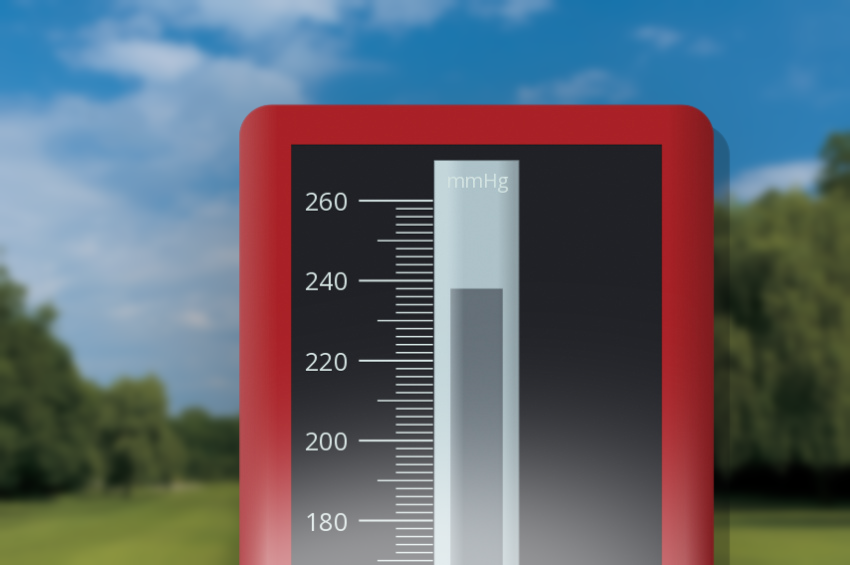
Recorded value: 238 mmHg
